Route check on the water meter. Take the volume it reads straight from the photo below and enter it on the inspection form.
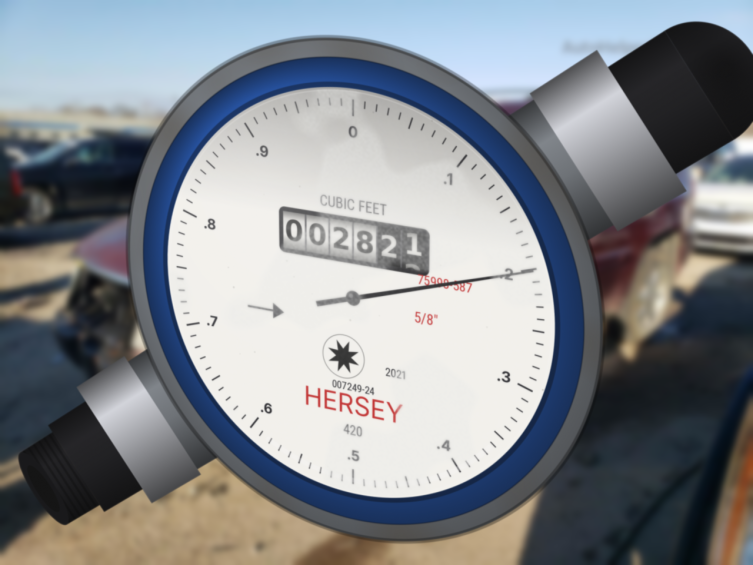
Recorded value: 2821.20 ft³
